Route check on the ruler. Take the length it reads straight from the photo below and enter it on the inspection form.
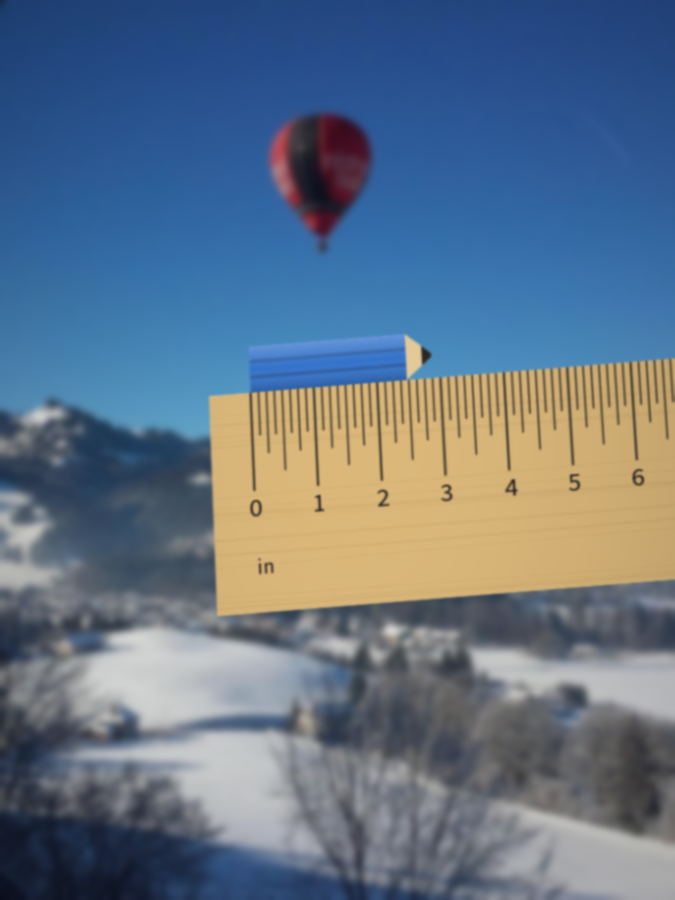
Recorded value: 2.875 in
